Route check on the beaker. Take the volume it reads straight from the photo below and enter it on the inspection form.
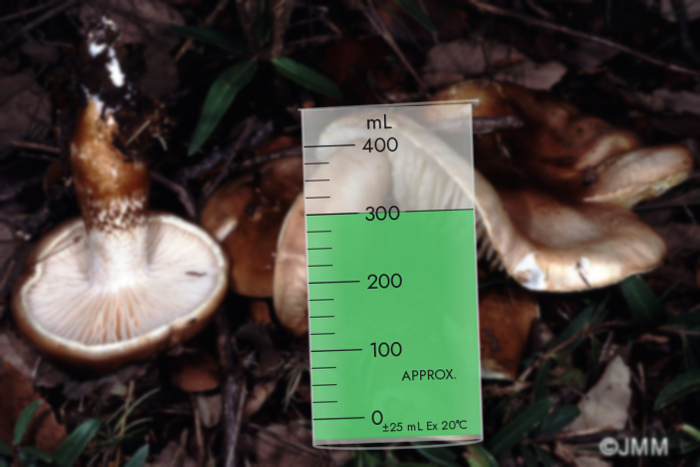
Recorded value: 300 mL
